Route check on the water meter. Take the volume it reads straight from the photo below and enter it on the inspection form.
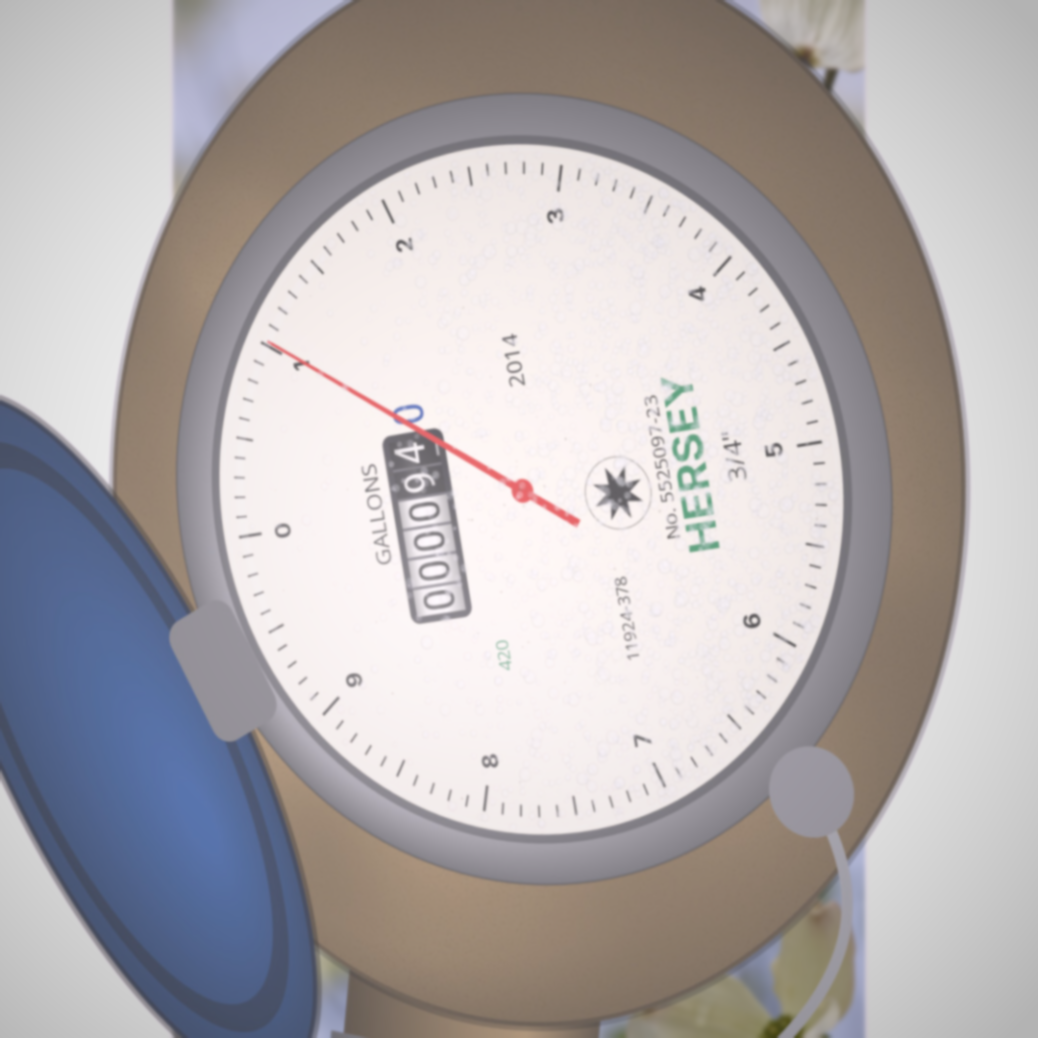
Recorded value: 941.0 gal
